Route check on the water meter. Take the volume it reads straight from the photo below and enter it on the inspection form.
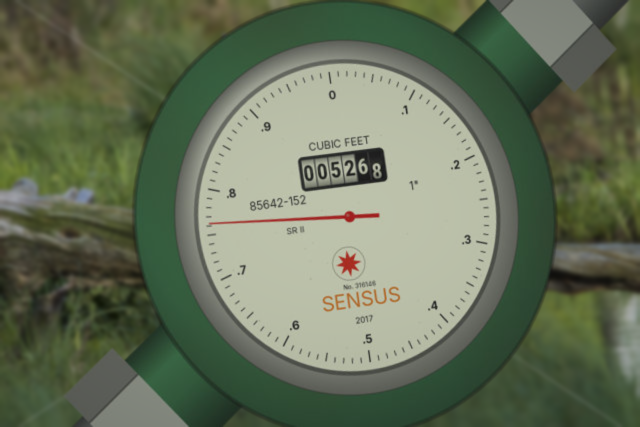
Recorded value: 5267.76 ft³
